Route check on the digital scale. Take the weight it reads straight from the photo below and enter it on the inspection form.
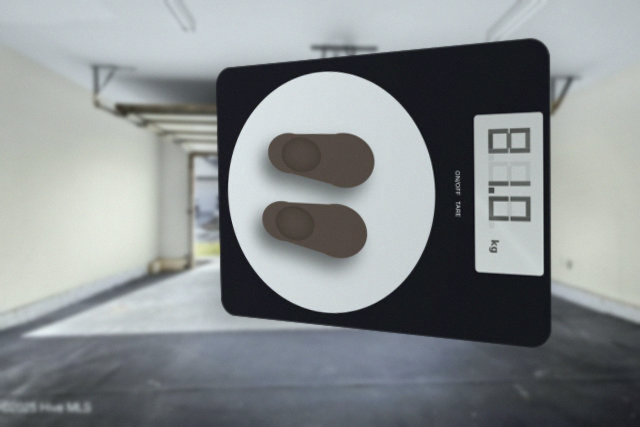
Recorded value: 81.0 kg
